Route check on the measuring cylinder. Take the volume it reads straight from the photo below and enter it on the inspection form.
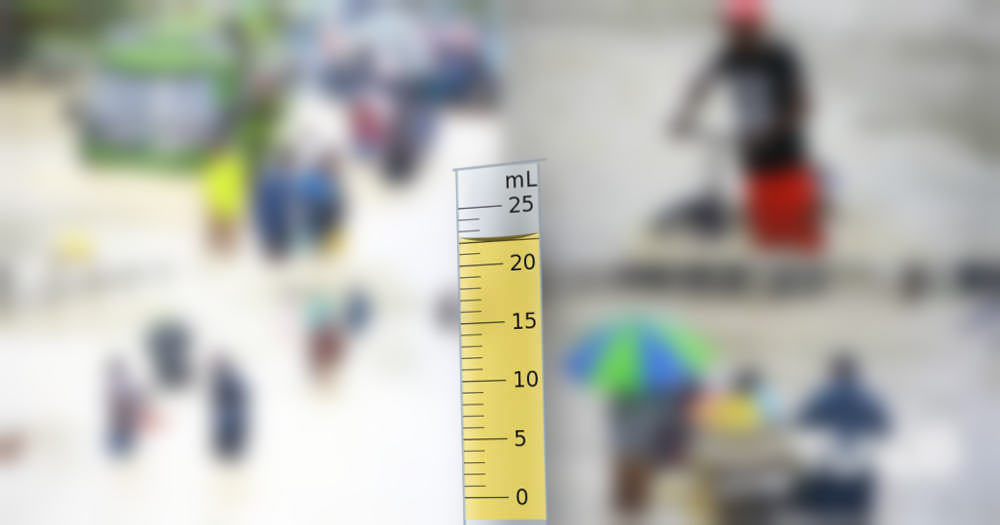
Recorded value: 22 mL
